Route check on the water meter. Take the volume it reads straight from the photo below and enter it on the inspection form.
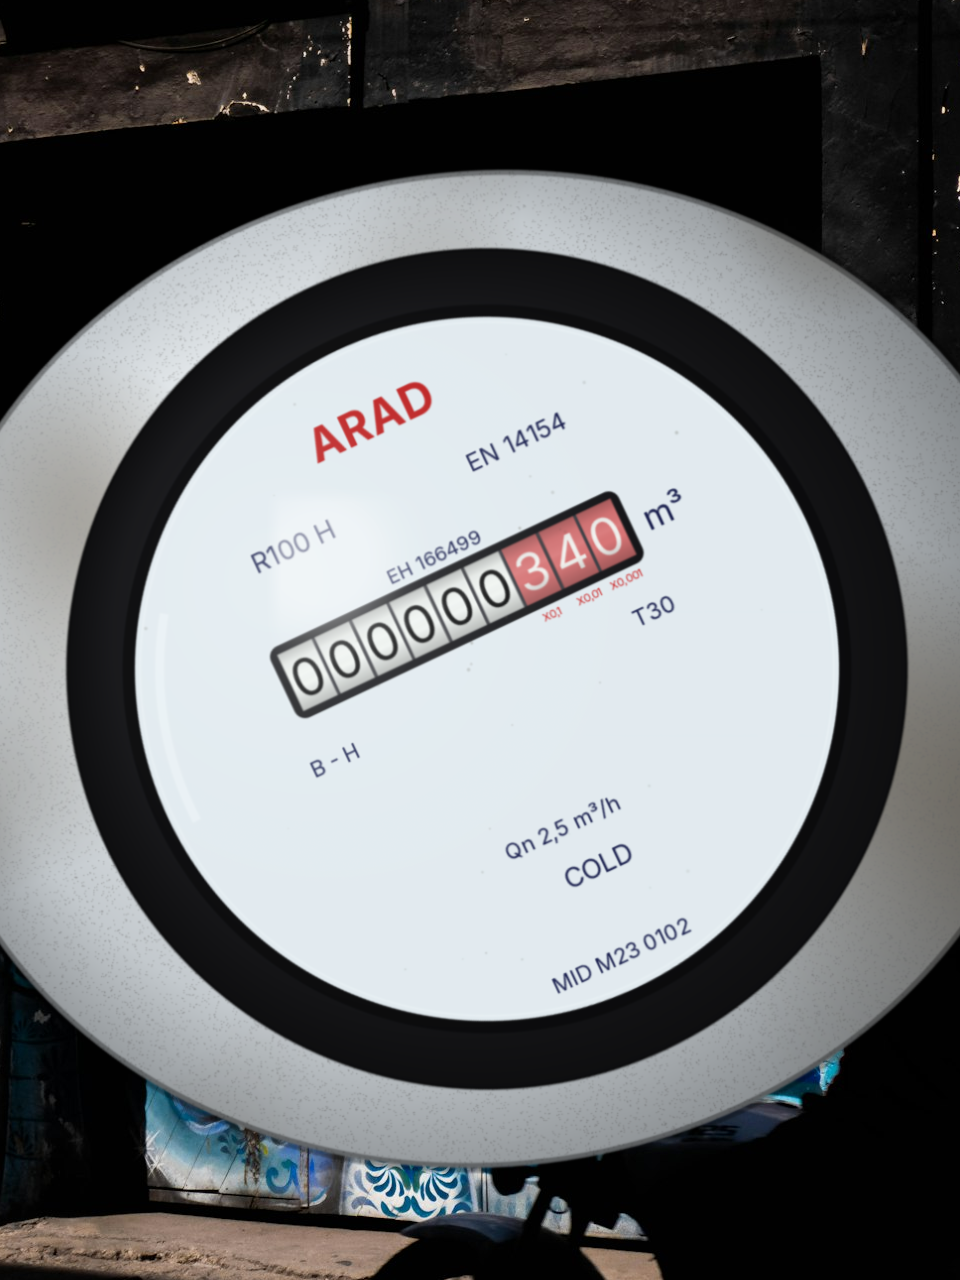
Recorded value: 0.340 m³
